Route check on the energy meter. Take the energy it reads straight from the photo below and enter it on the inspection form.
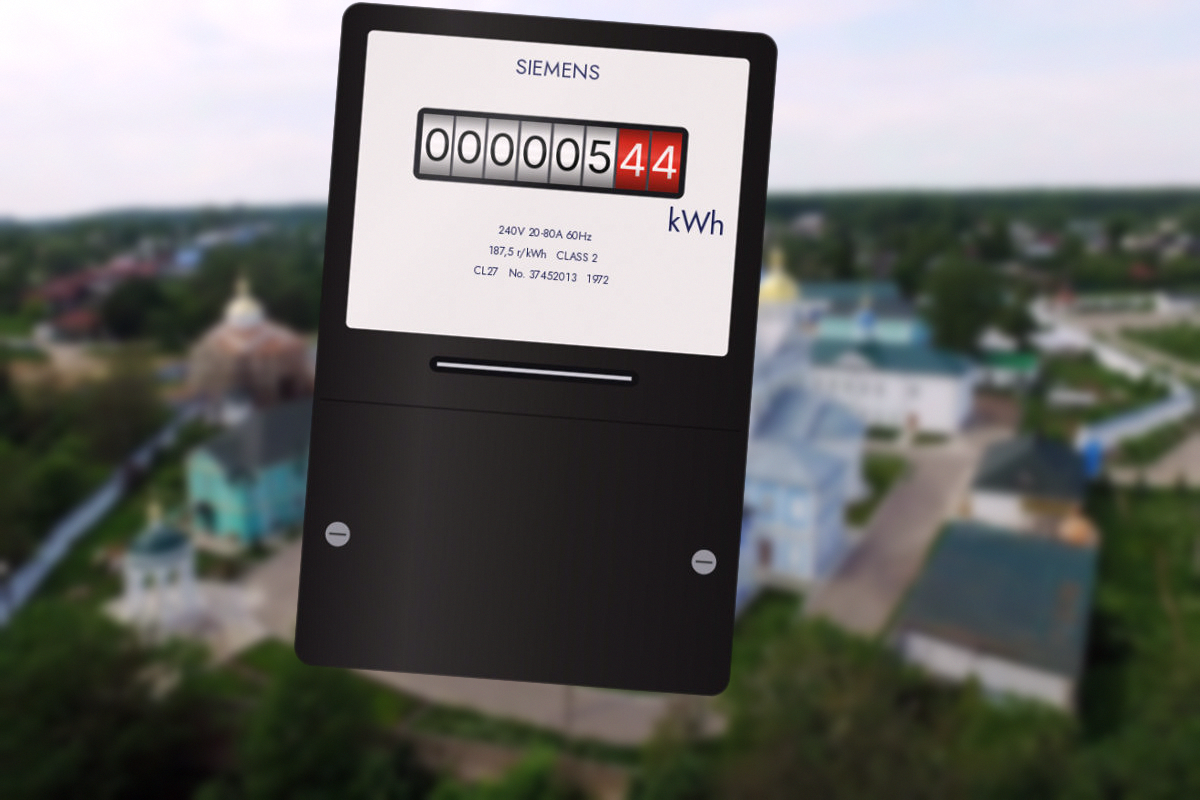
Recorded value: 5.44 kWh
